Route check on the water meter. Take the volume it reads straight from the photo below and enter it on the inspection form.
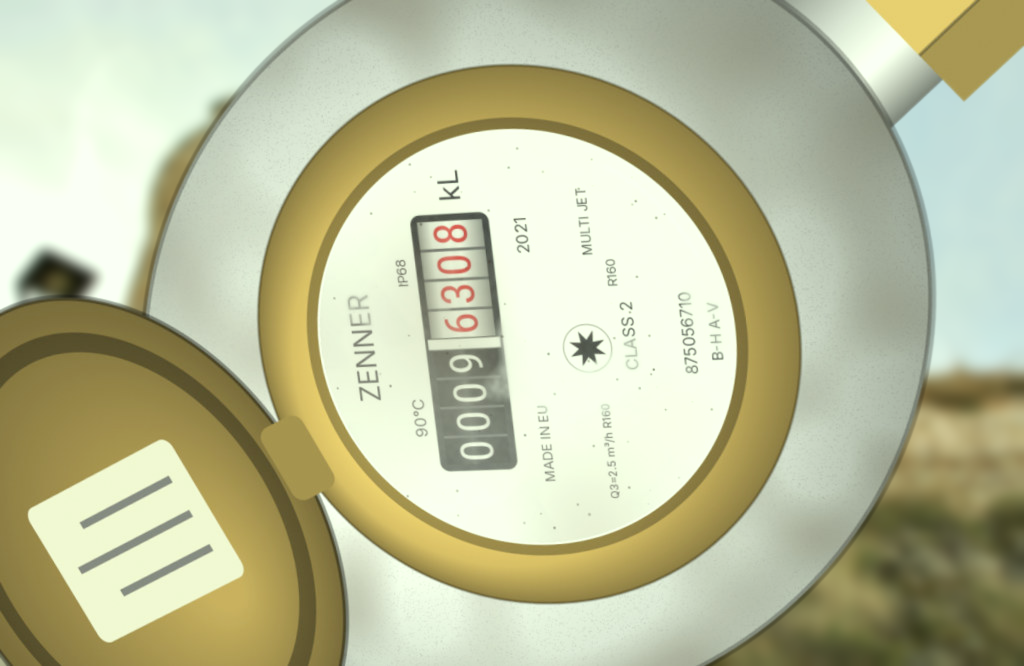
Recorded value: 9.6308 kL
